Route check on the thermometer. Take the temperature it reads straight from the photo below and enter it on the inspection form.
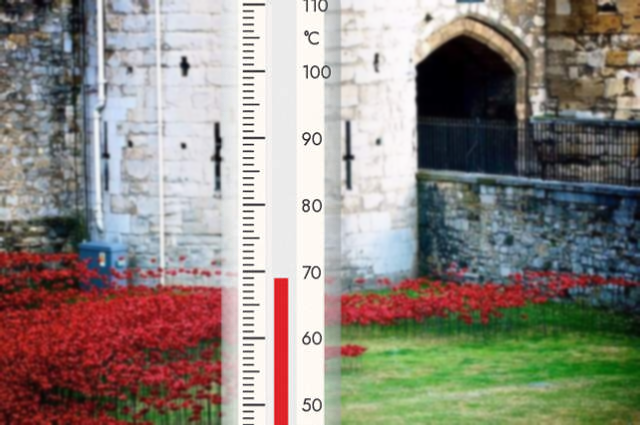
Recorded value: 69 °C
